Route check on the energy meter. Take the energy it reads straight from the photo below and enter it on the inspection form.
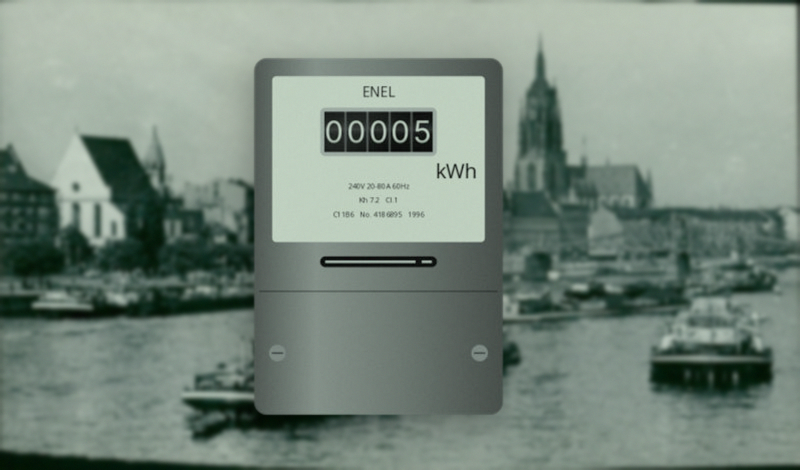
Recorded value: 5 kWh
